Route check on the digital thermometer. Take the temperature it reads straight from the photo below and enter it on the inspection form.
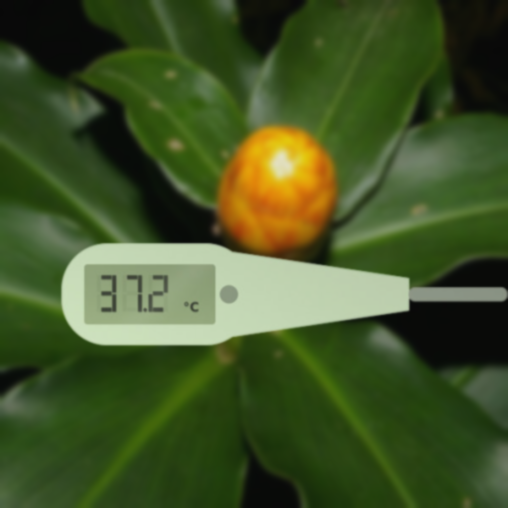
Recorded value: 37.2 °C
